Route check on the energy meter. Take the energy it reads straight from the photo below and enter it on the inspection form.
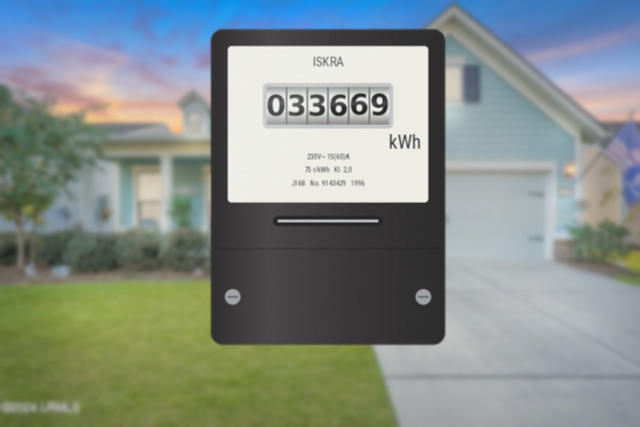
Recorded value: 33669 kWh
